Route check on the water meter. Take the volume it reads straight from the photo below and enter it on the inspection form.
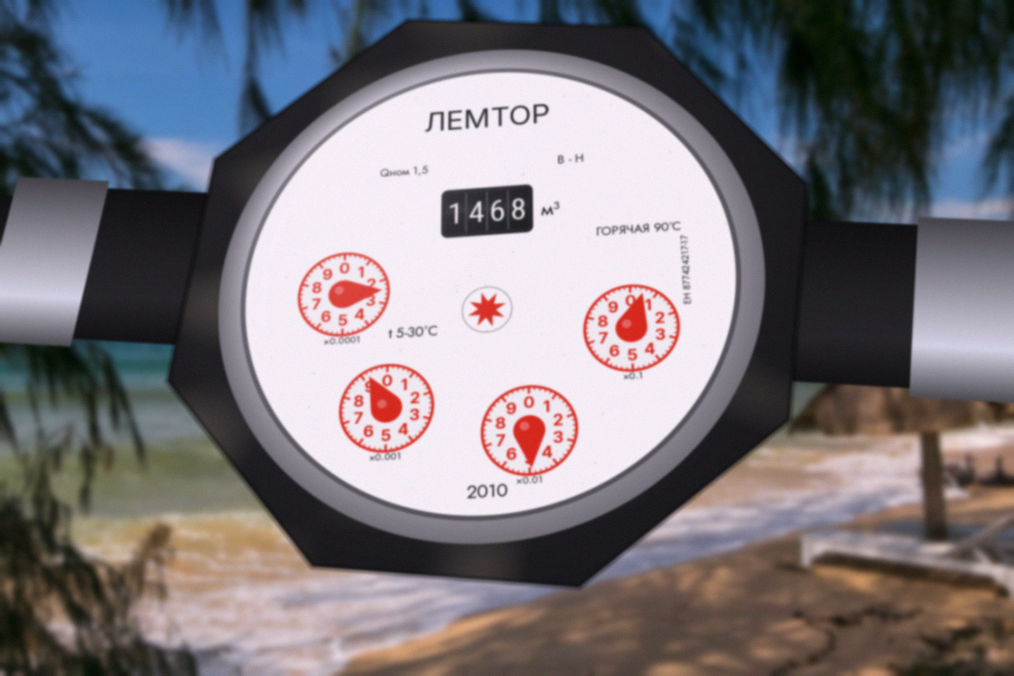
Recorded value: 1468.0492 m³
